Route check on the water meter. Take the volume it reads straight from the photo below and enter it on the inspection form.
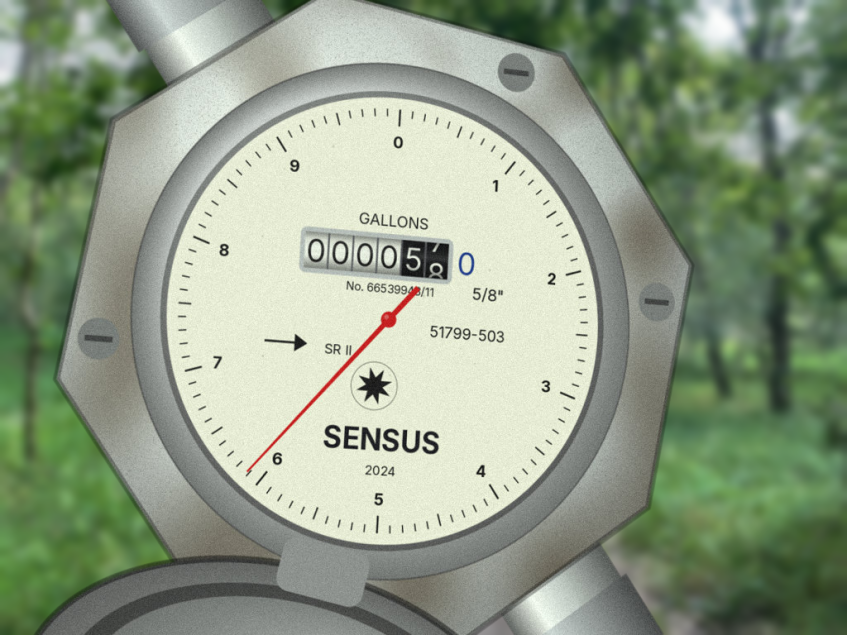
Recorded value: 576.1 gal
